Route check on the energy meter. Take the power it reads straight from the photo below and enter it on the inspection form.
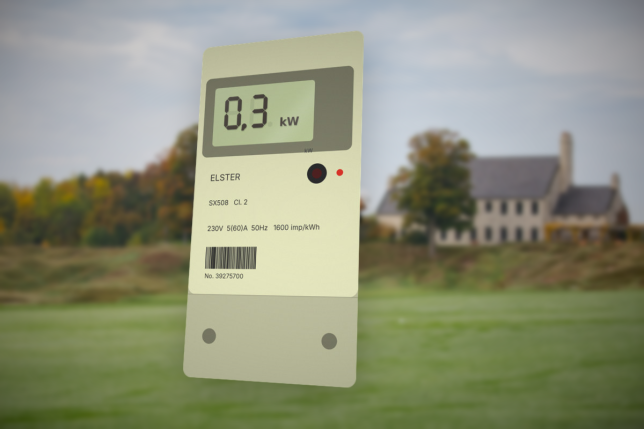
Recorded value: 0.3 kW
